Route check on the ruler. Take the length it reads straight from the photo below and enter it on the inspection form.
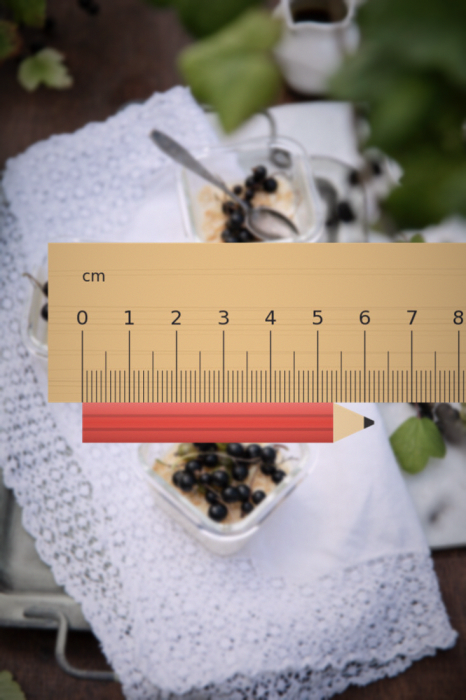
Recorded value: 6.2 cm
